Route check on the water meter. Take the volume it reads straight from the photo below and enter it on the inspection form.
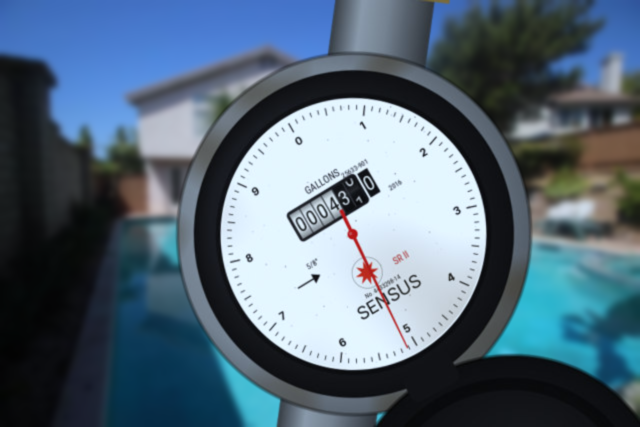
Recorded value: 4305.1 gal
